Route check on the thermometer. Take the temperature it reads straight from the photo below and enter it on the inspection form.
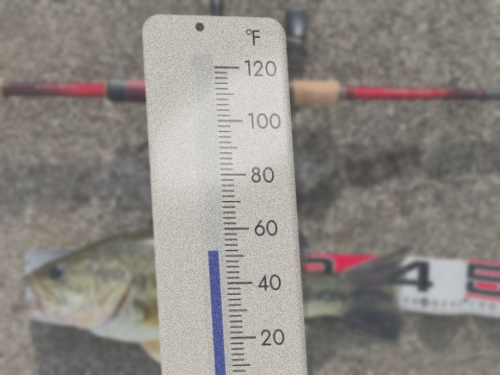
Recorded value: 52 °F
